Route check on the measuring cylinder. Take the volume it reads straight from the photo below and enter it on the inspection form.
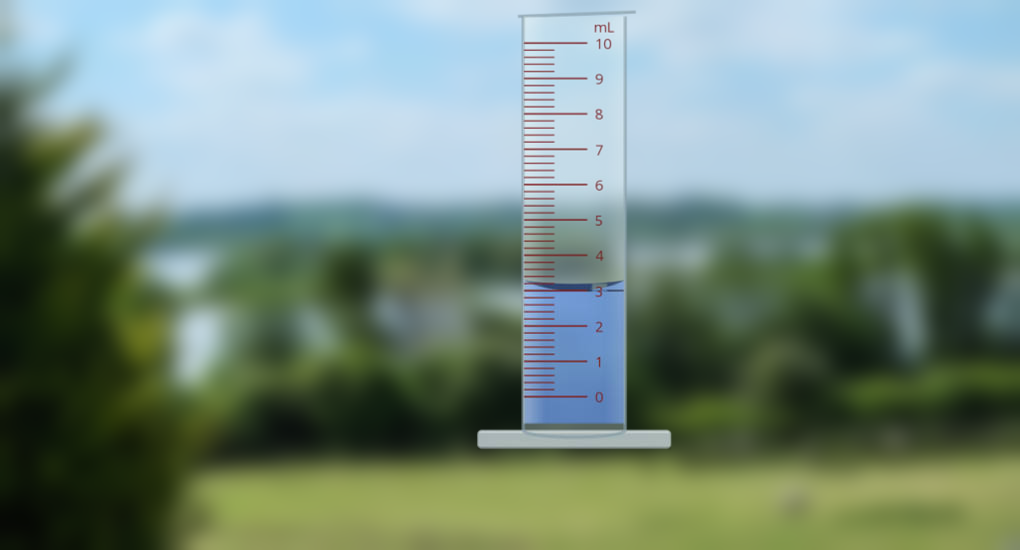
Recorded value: 3 mL
